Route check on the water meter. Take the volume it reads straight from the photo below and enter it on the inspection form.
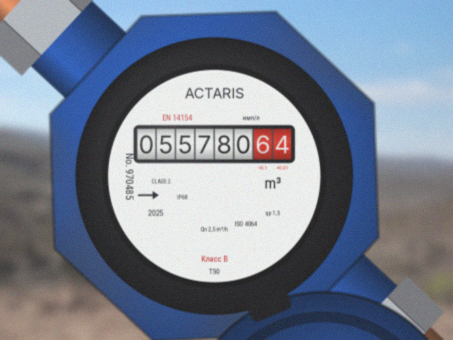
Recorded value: 55780.64 m³
